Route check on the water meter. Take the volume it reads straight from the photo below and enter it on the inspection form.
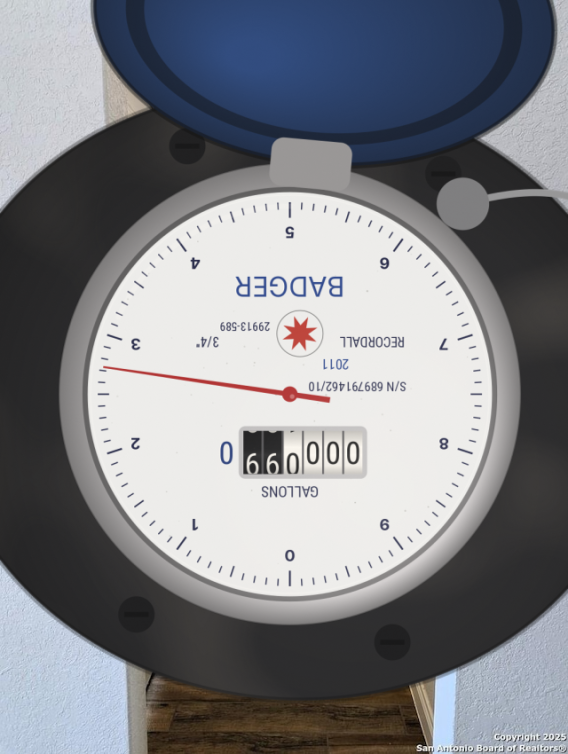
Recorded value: 992.7 gal
